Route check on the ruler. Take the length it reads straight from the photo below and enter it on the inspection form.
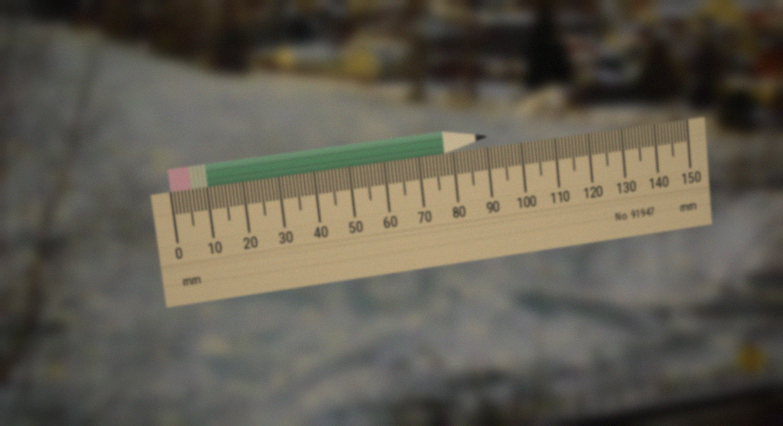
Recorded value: 90 mm
